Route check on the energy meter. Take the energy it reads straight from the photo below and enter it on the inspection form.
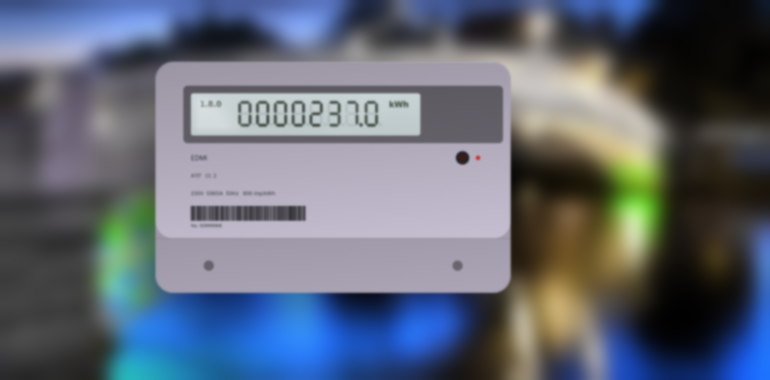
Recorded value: 237.0 kWh
